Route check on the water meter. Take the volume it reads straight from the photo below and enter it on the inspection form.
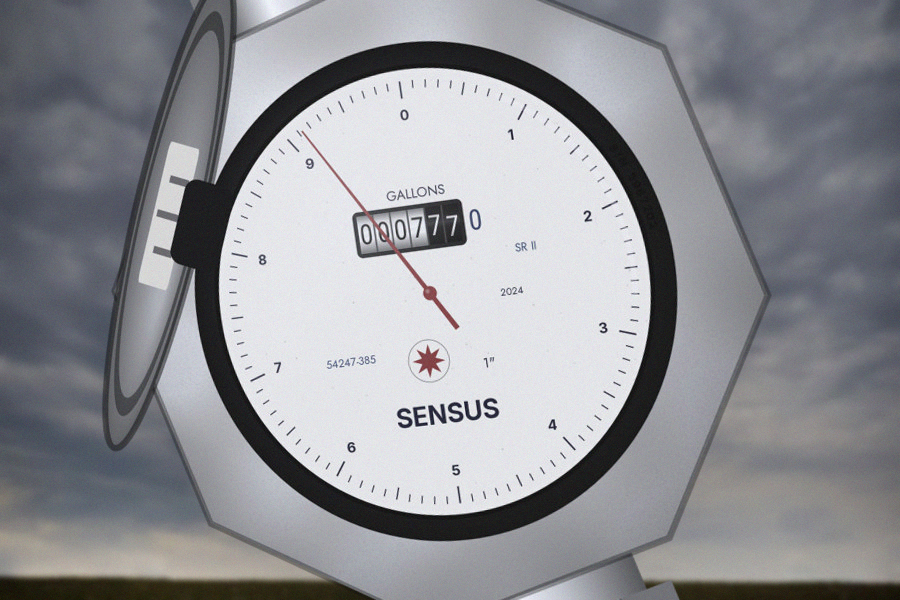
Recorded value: 7769.1 gal
